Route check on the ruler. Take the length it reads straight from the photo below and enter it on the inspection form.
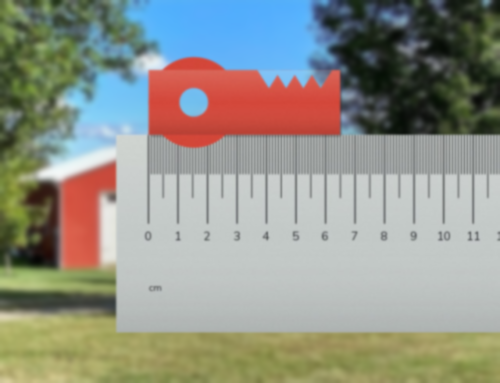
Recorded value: 6.5 cm
